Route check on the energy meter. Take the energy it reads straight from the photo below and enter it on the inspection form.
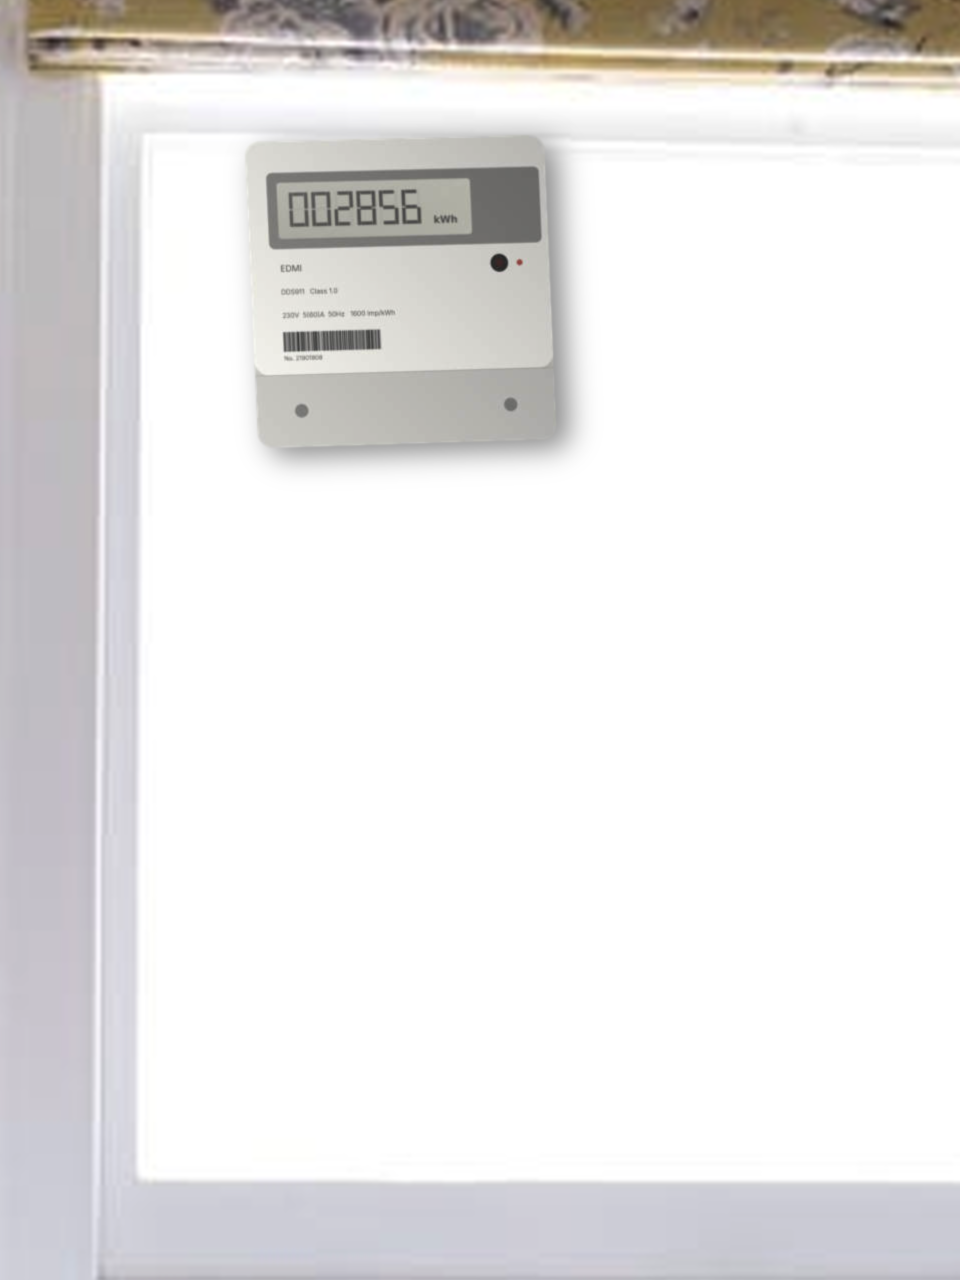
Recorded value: 2856 kWh
